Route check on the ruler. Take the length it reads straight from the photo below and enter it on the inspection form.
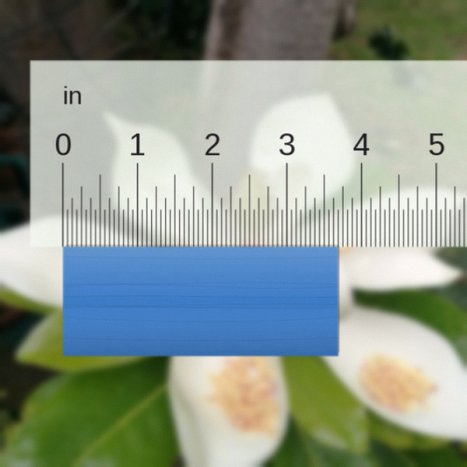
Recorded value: 3.6875 in
